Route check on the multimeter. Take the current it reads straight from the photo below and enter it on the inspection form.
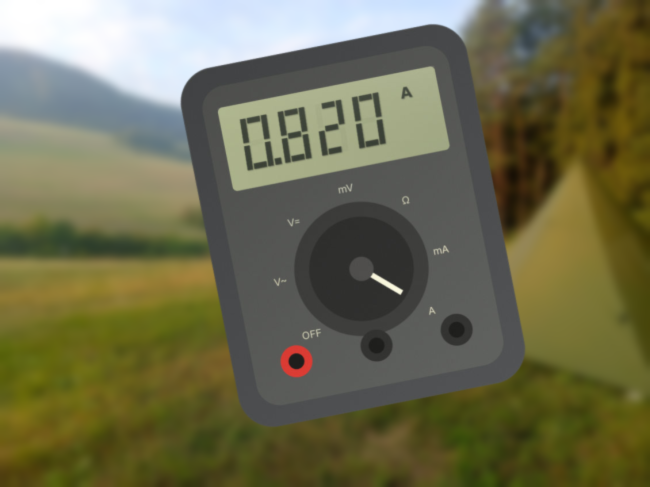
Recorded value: 0.820 A
